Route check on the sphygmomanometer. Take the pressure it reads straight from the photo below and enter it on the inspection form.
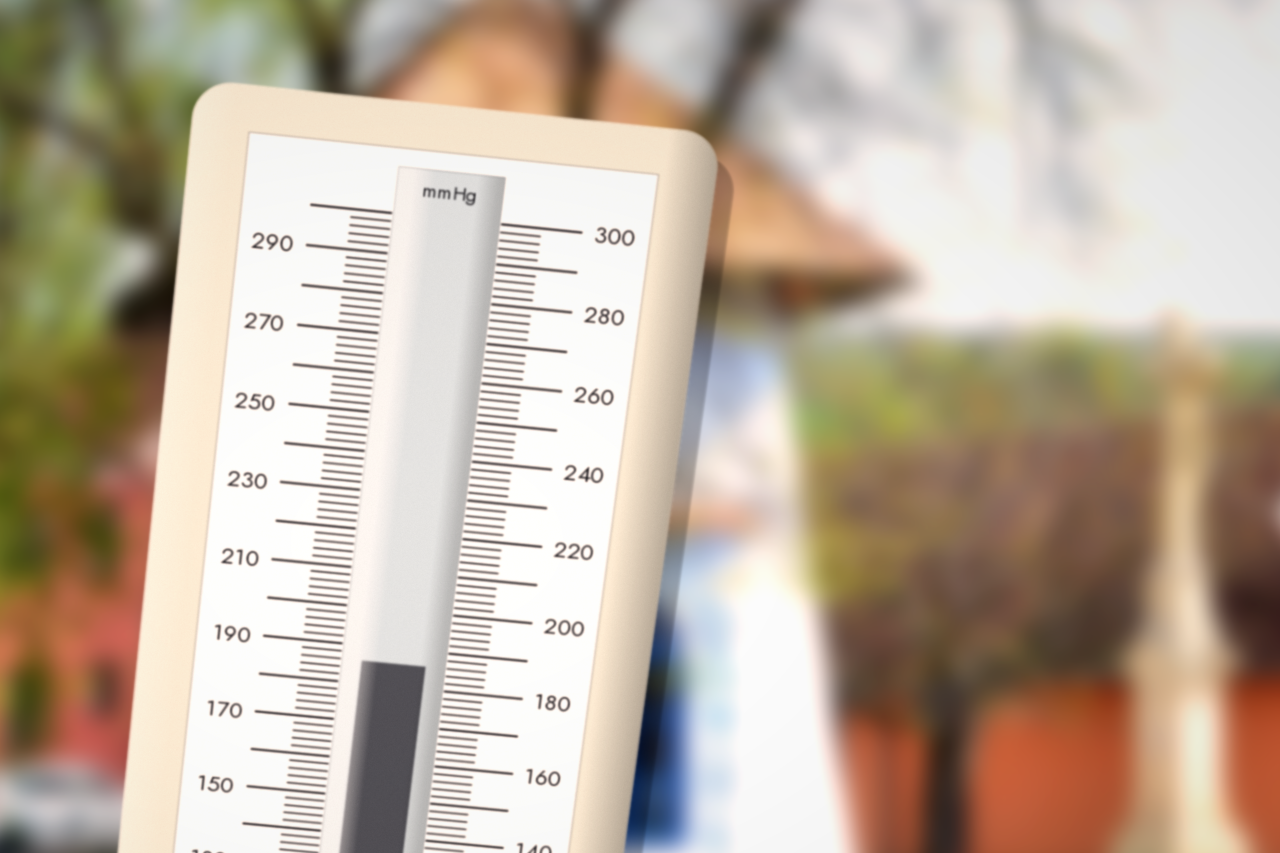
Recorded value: 186 mmHg
